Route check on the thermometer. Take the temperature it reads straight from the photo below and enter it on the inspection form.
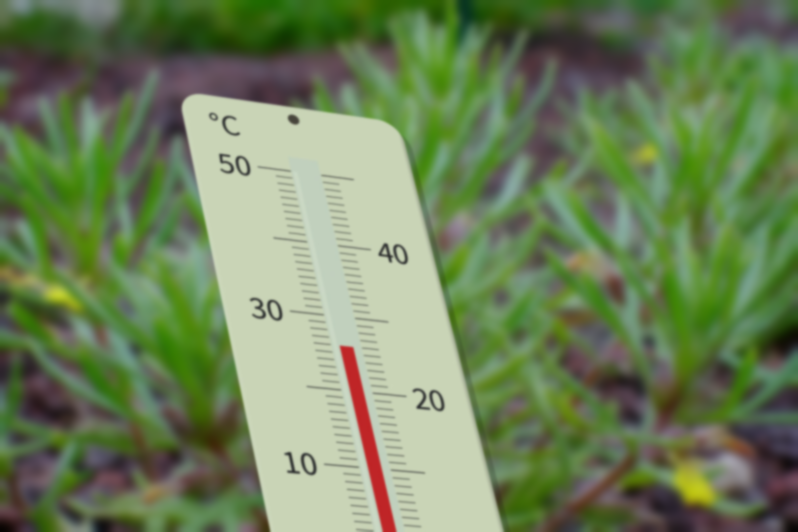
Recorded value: 26 °C
